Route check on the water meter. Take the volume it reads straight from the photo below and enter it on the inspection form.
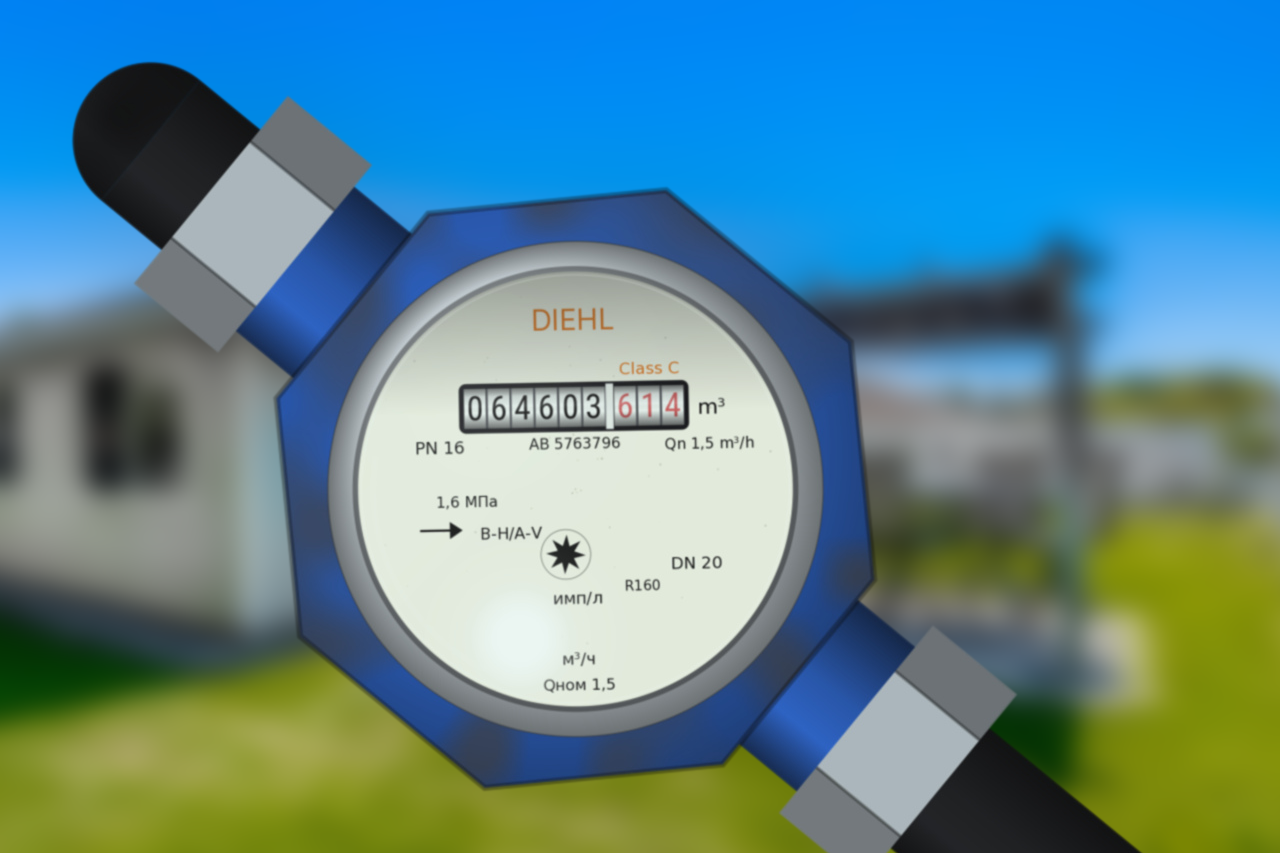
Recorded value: 64603.614 m³
